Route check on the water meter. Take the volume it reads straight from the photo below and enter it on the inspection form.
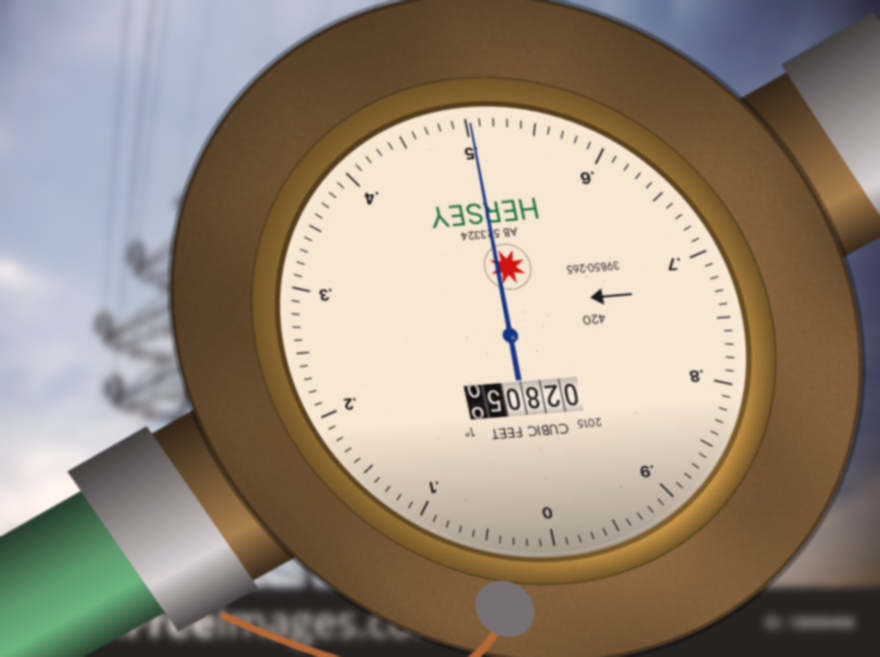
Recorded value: 28058.50 ft³
